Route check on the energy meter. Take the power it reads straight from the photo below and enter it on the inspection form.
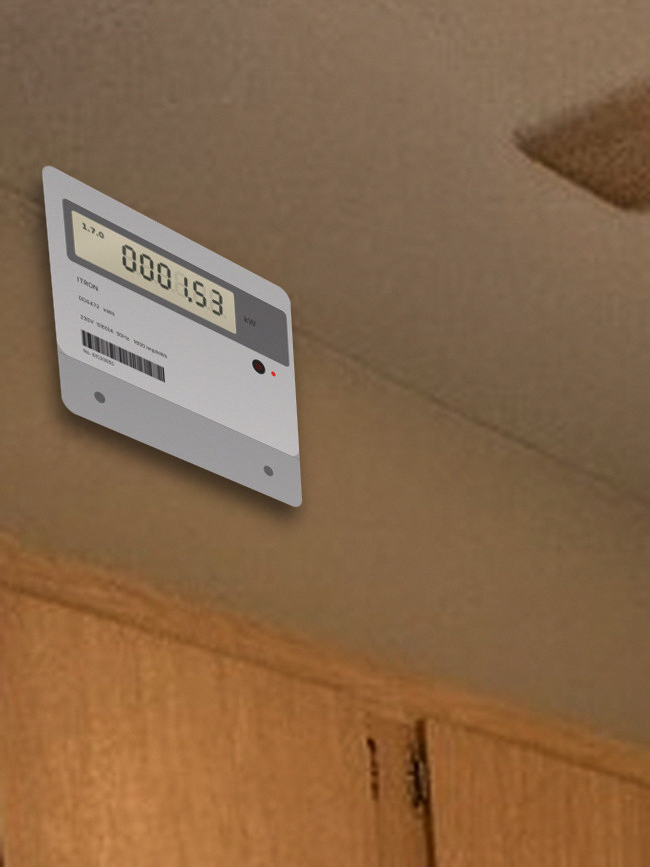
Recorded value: 1.53 kW
